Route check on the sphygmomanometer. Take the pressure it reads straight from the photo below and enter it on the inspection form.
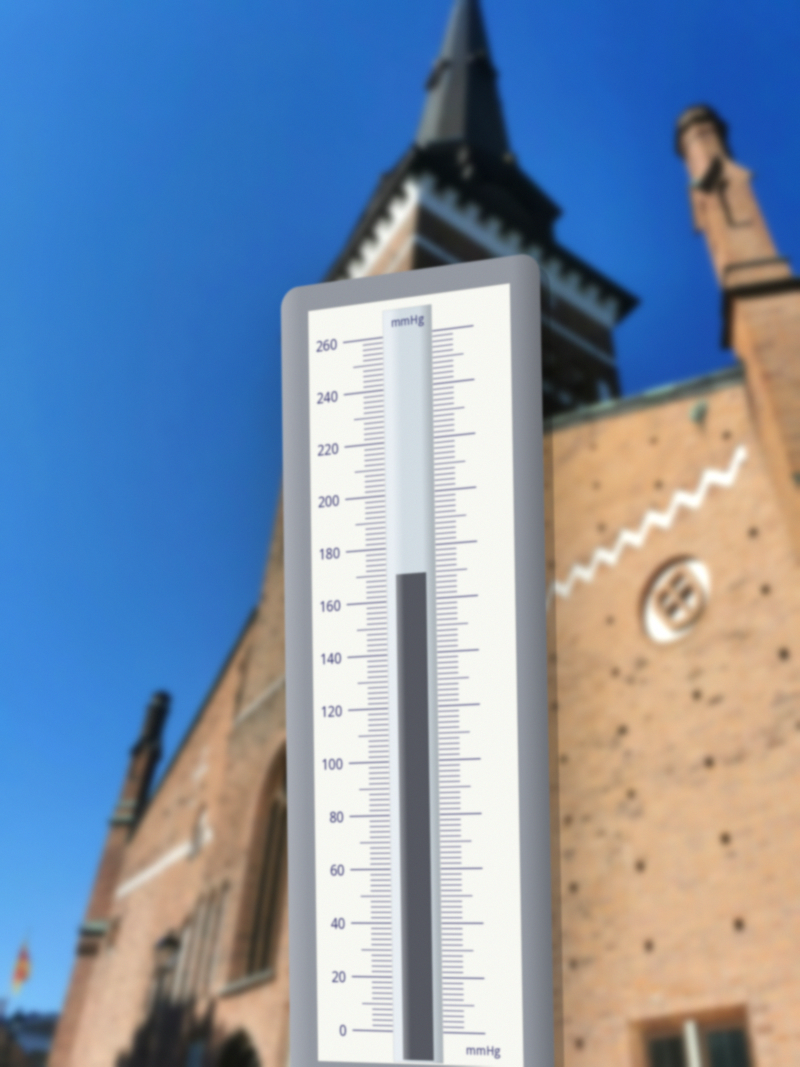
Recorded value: 170 mmHg
